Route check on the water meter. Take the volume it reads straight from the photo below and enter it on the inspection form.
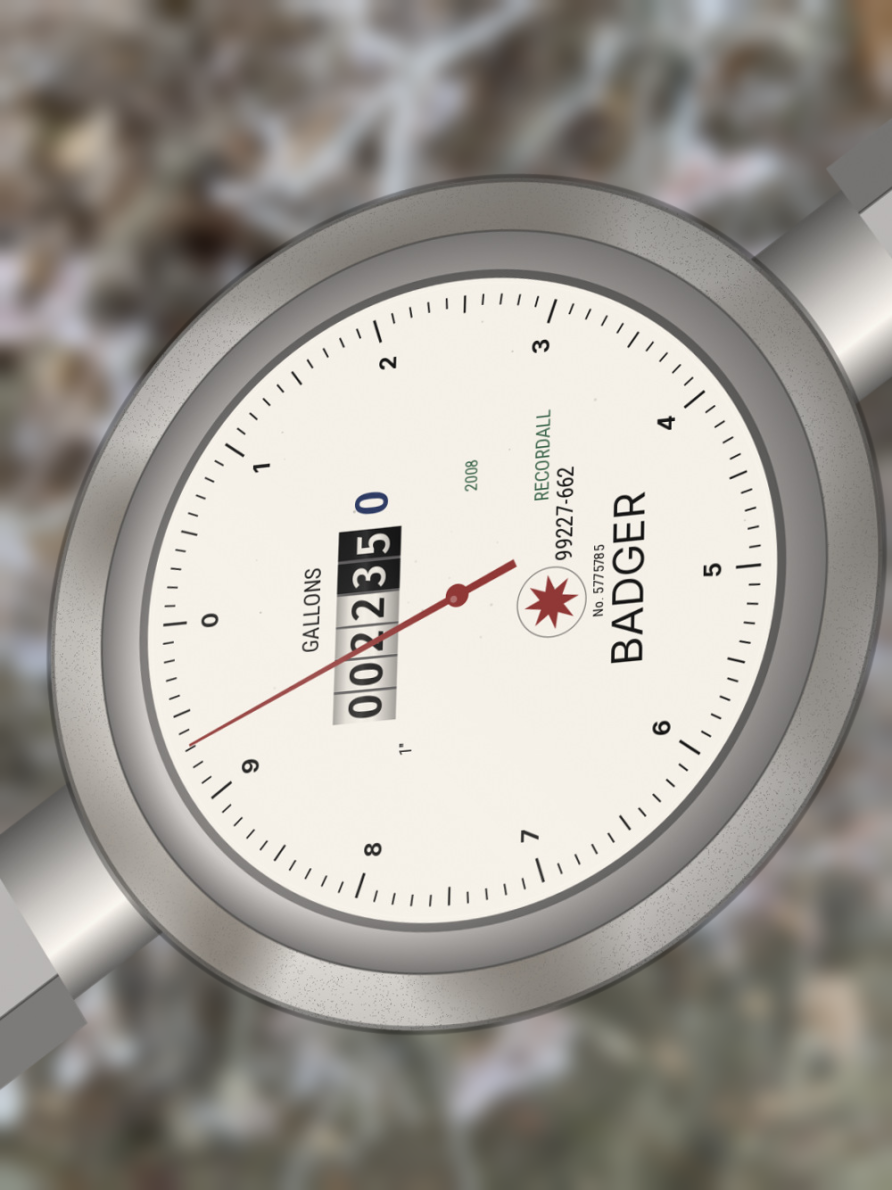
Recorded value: 22349.3 gal
